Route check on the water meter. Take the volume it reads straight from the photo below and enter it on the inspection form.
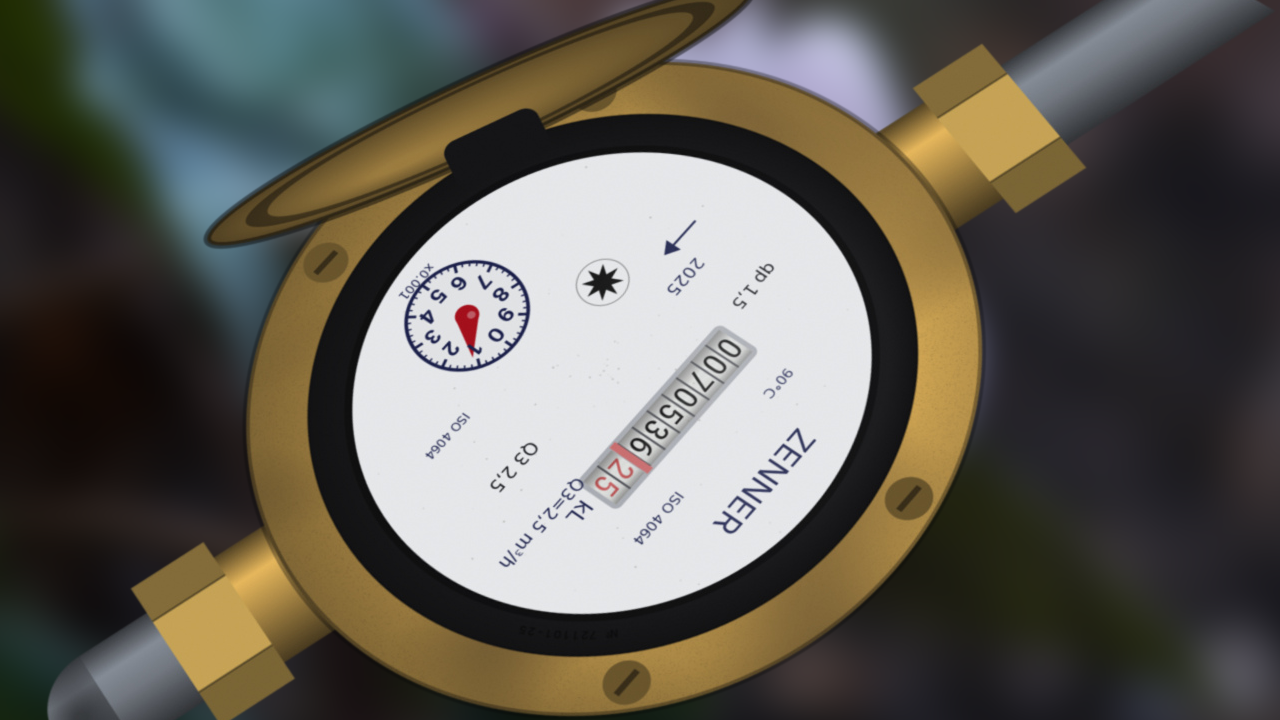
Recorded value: 70536.251 kL
